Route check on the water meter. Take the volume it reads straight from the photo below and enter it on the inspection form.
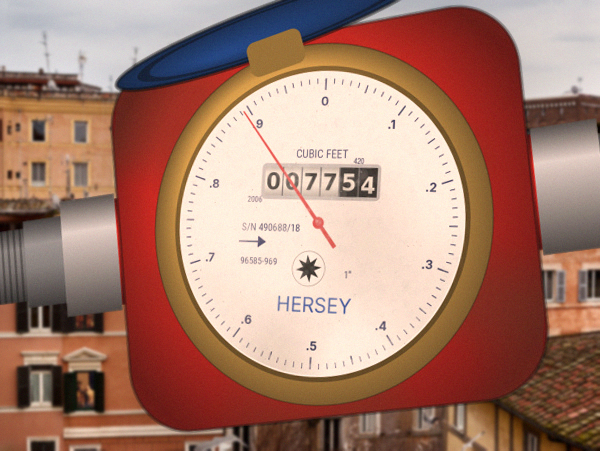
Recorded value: 7753.89 ft³
